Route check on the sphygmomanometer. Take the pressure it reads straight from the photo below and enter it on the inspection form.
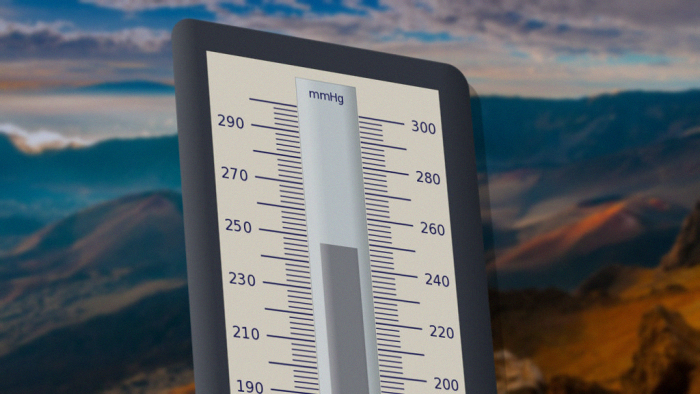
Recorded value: 248 mmHg
